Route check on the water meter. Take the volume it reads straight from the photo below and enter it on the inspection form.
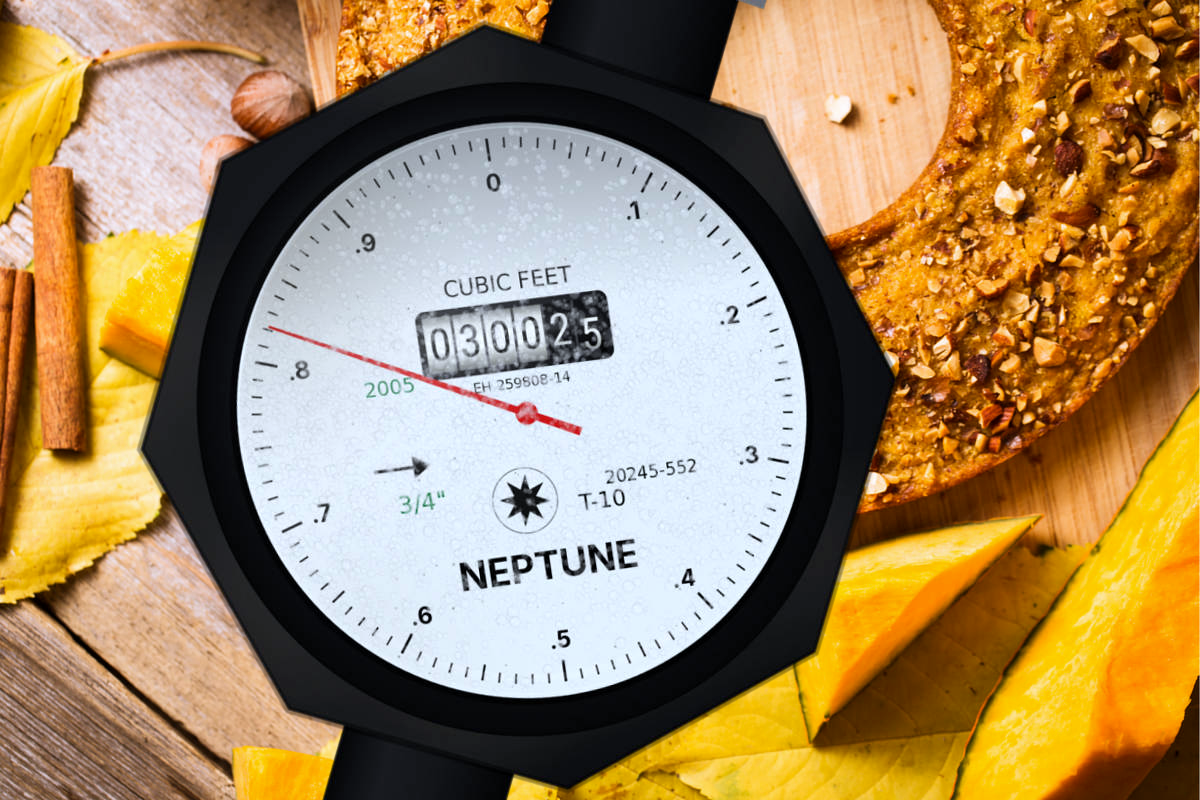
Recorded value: 30024.82 ft³
